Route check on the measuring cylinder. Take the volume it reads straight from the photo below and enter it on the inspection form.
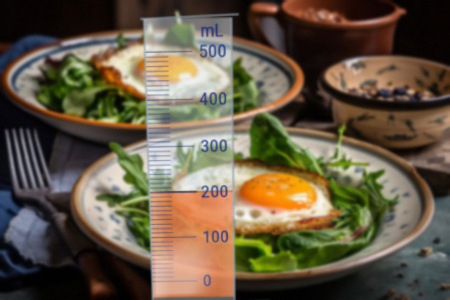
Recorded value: 200 mL
